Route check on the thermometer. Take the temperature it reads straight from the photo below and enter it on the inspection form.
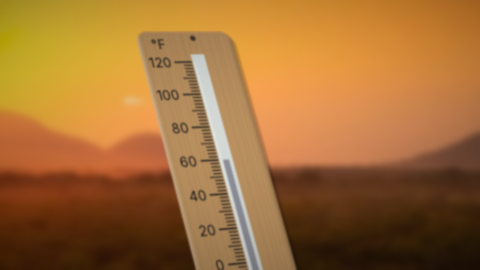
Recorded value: 60 °F
